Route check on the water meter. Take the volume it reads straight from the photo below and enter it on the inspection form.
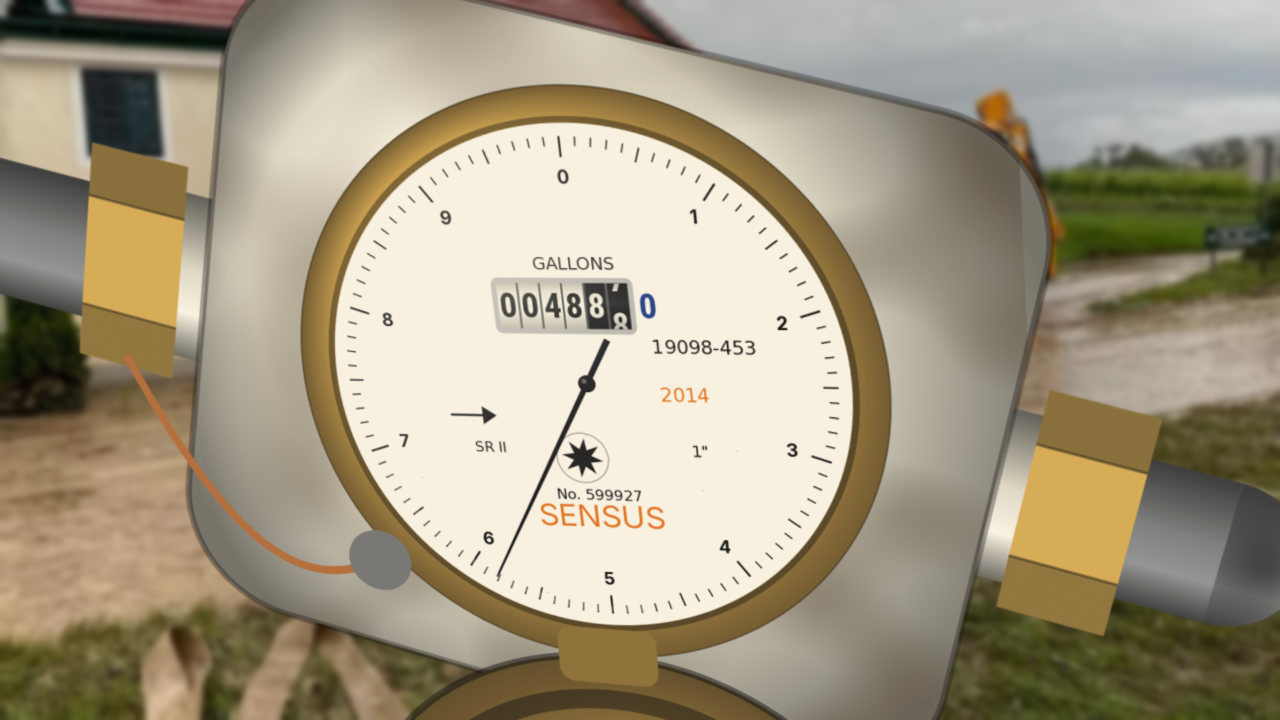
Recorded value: 48875.8 gal
